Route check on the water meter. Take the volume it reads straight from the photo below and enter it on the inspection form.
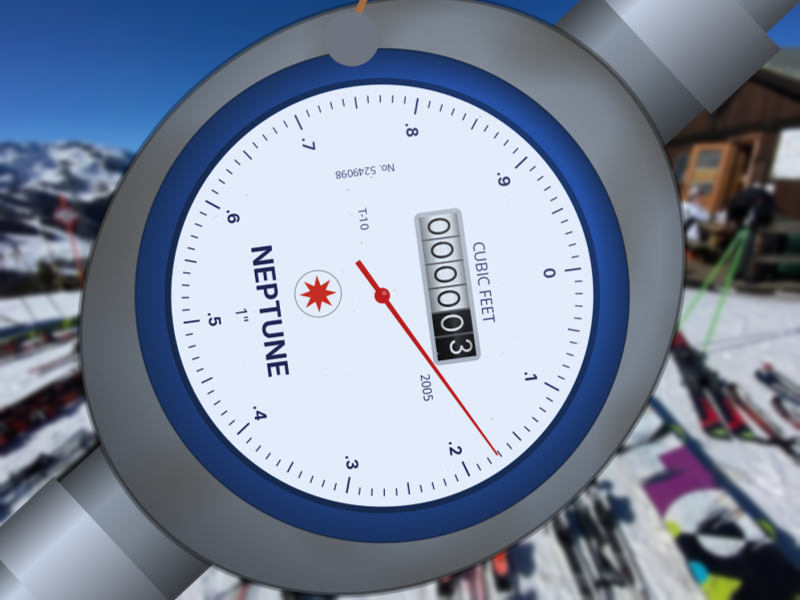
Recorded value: 3.17 ft³
